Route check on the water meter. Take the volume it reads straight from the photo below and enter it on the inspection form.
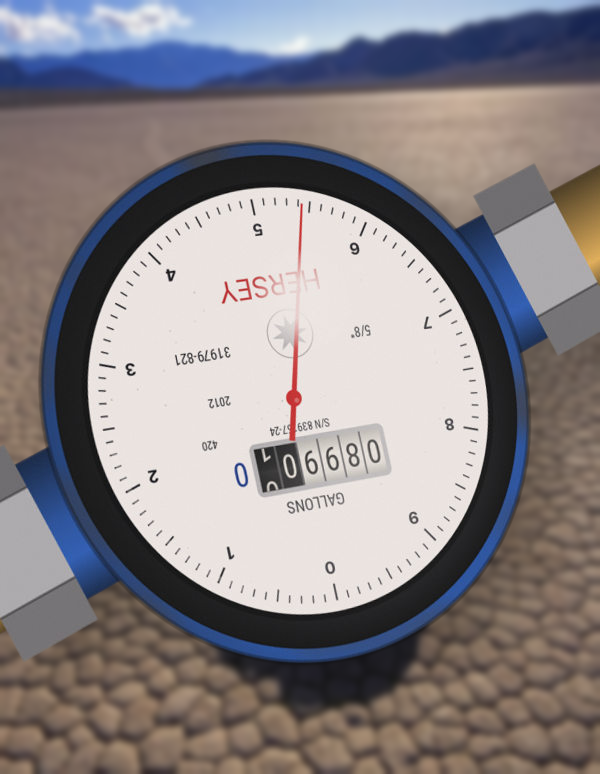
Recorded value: 899005.4 gal
